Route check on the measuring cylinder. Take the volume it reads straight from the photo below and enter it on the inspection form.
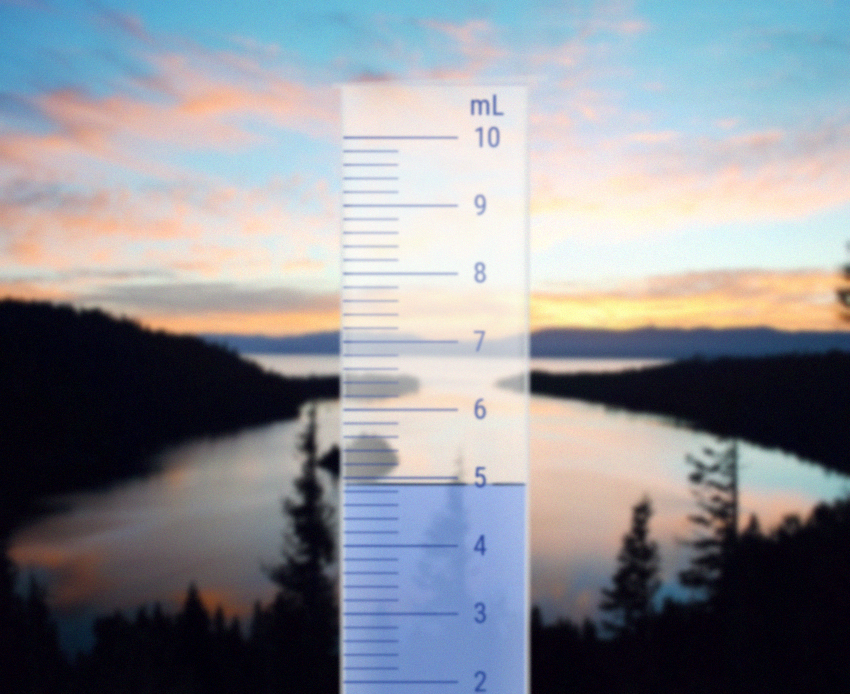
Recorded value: 4.9 mL
